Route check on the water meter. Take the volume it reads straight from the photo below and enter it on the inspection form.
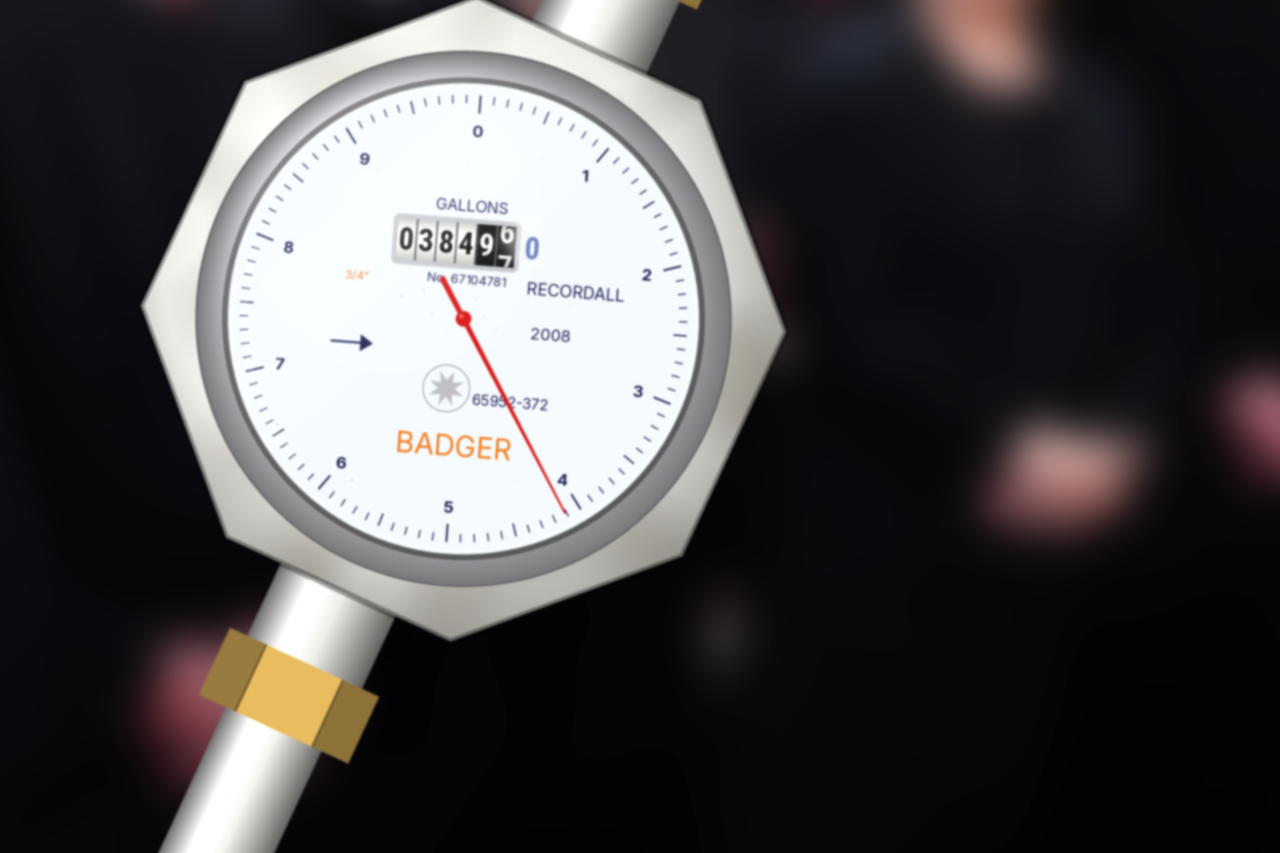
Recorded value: 384964.1 gal
